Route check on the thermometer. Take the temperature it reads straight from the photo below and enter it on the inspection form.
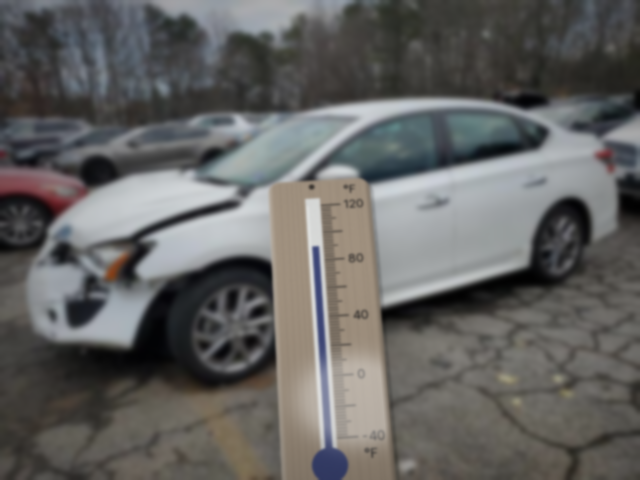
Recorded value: 90 °F
